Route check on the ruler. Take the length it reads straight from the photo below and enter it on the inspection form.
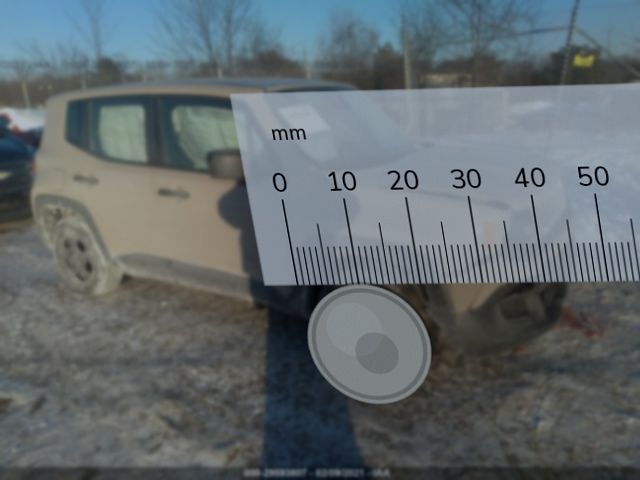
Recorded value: 20 mm
